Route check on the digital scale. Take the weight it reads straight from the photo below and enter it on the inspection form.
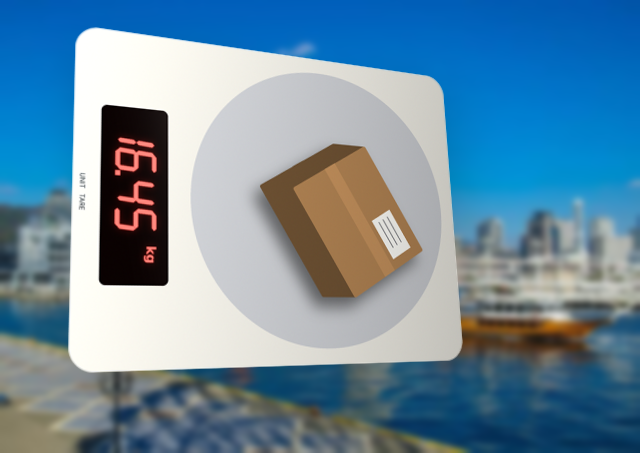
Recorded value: 16.45 kg
